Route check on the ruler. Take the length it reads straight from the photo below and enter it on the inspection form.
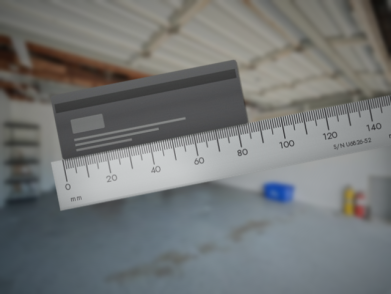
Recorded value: 85 mm
